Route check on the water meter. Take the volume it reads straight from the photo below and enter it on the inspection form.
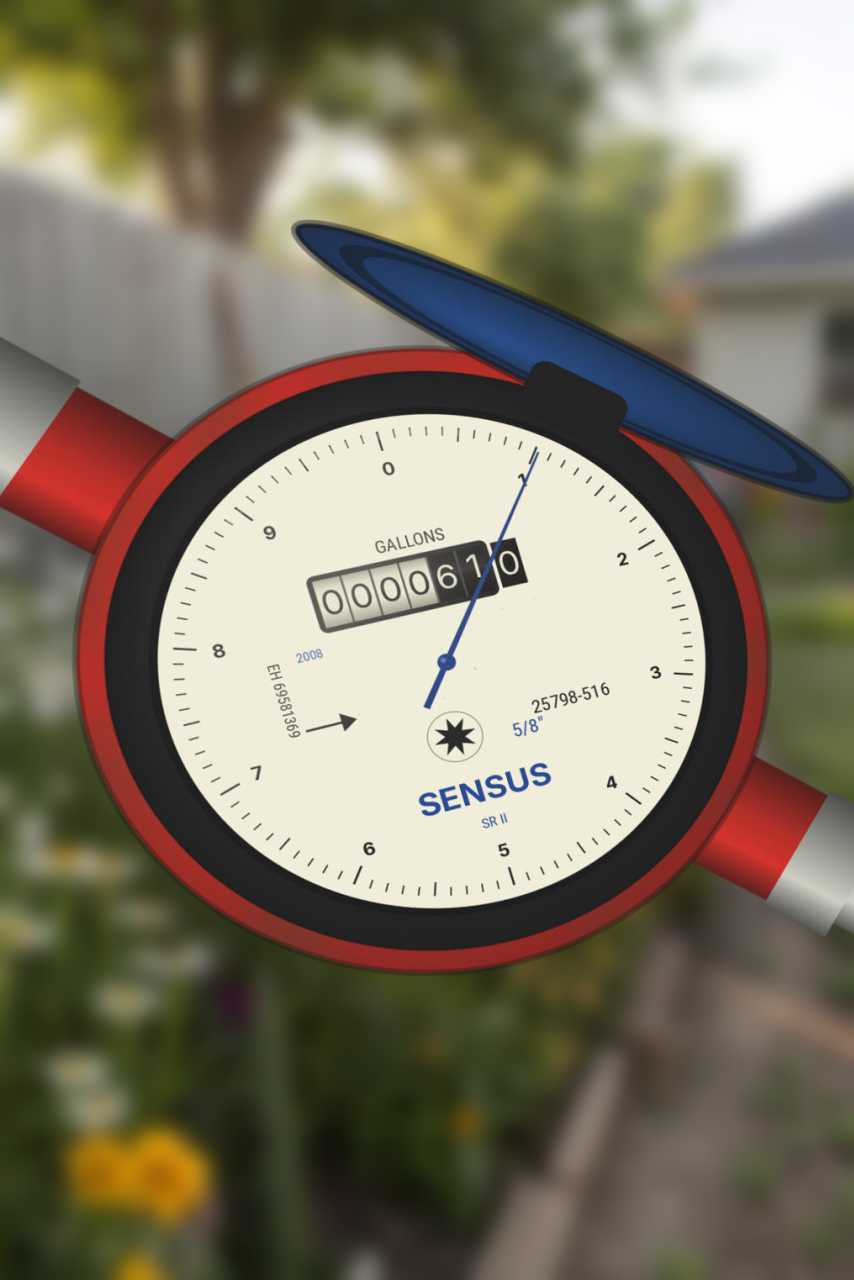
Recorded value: 611.0 gal
